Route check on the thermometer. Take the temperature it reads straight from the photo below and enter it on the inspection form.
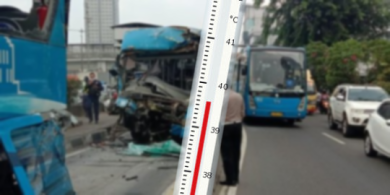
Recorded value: 39.6 °C
